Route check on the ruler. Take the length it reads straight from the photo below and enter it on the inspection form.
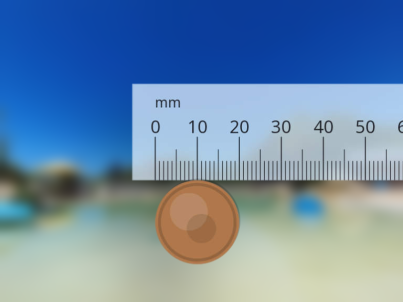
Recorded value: 20 mm
